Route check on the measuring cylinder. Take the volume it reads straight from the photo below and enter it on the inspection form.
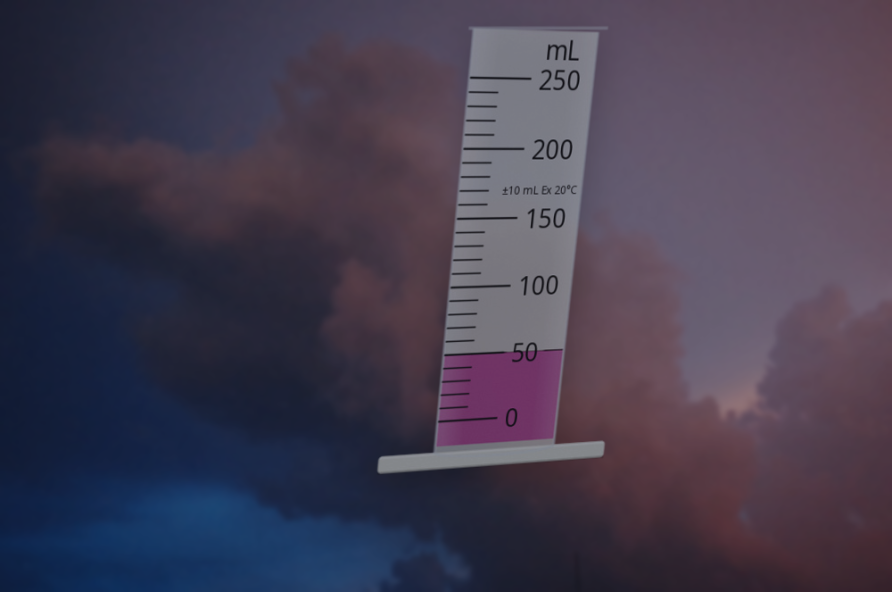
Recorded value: 50 mL
